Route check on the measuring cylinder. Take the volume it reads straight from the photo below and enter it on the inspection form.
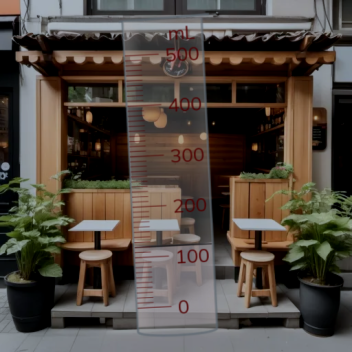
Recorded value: 120 mL
